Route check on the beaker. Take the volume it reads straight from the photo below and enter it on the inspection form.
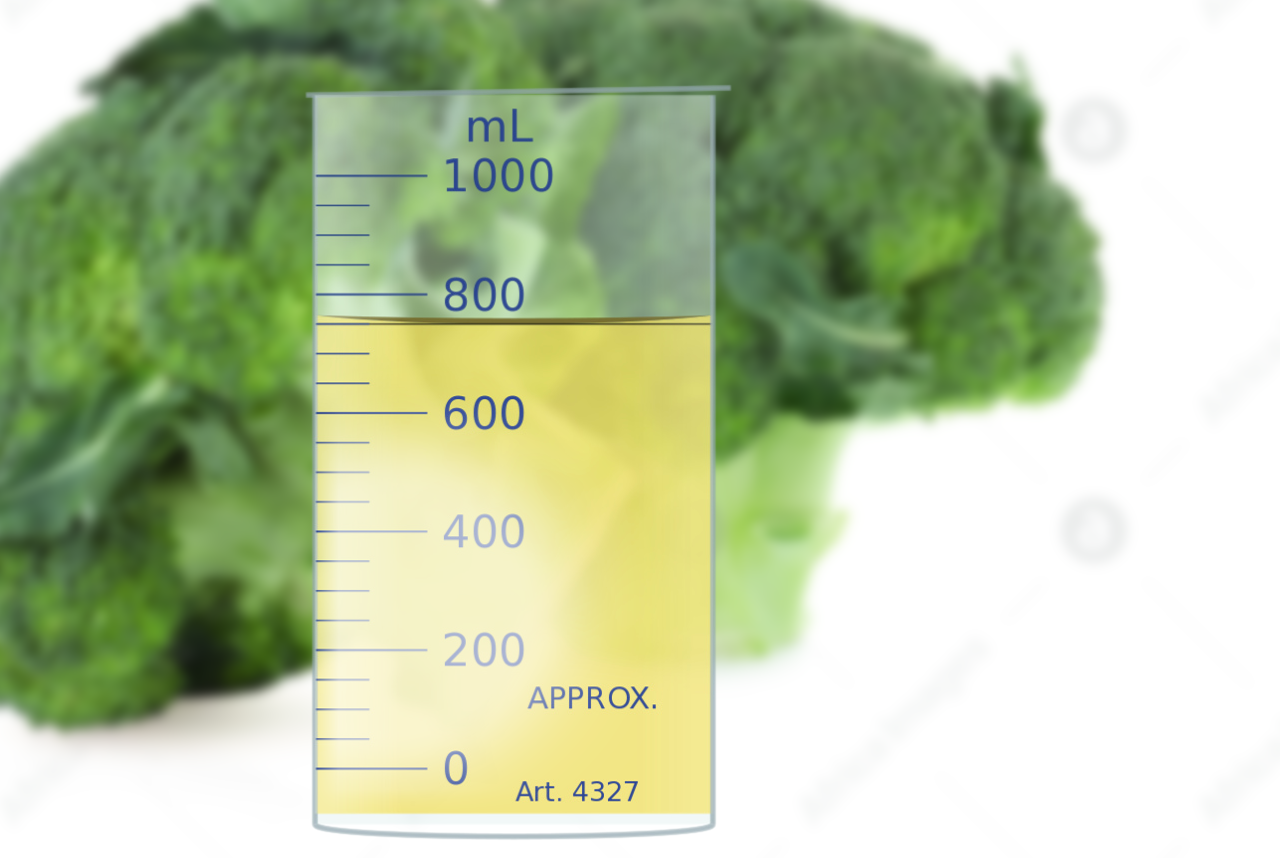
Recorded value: 750 mL
